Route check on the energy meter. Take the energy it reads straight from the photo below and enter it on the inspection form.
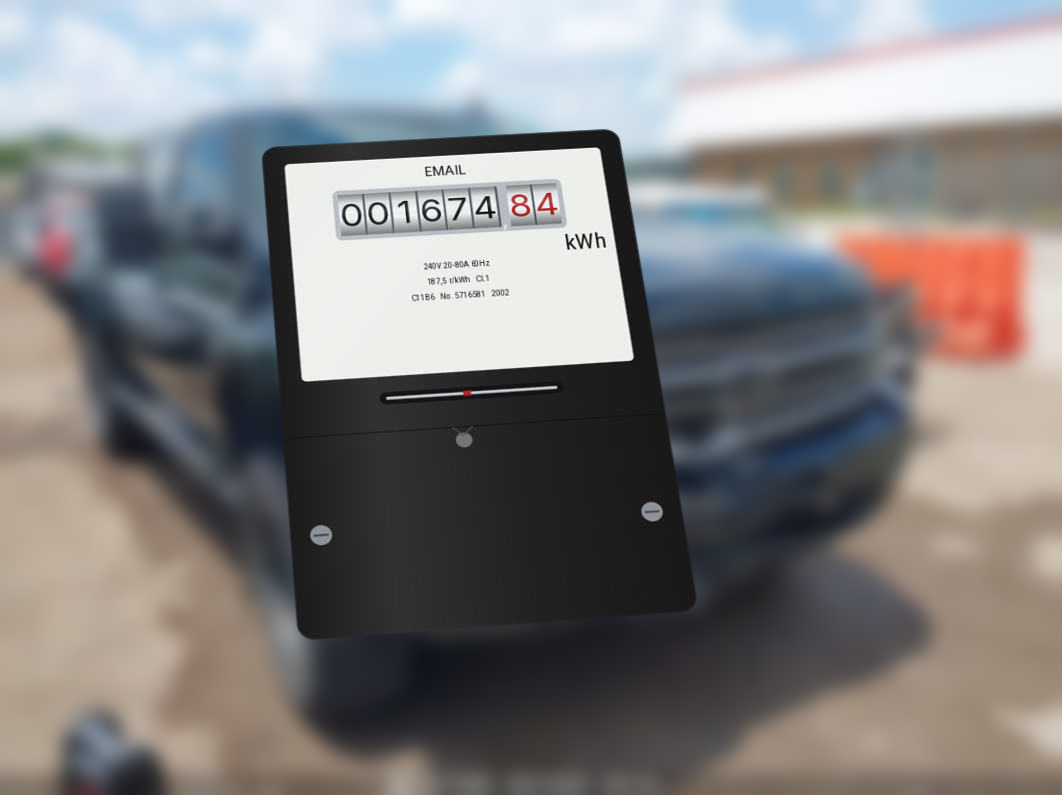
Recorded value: 1674.84 kWh
